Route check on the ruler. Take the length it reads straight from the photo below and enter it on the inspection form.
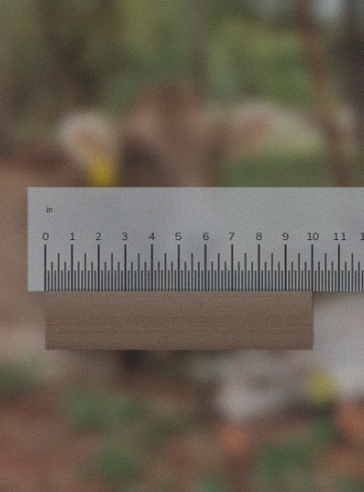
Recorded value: 10 in
